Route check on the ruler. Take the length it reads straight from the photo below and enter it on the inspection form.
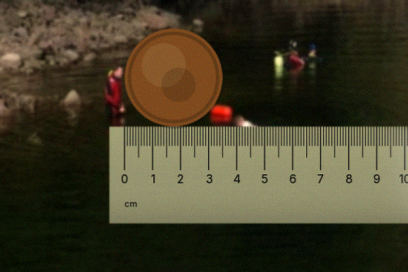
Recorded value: 3.5 cm
